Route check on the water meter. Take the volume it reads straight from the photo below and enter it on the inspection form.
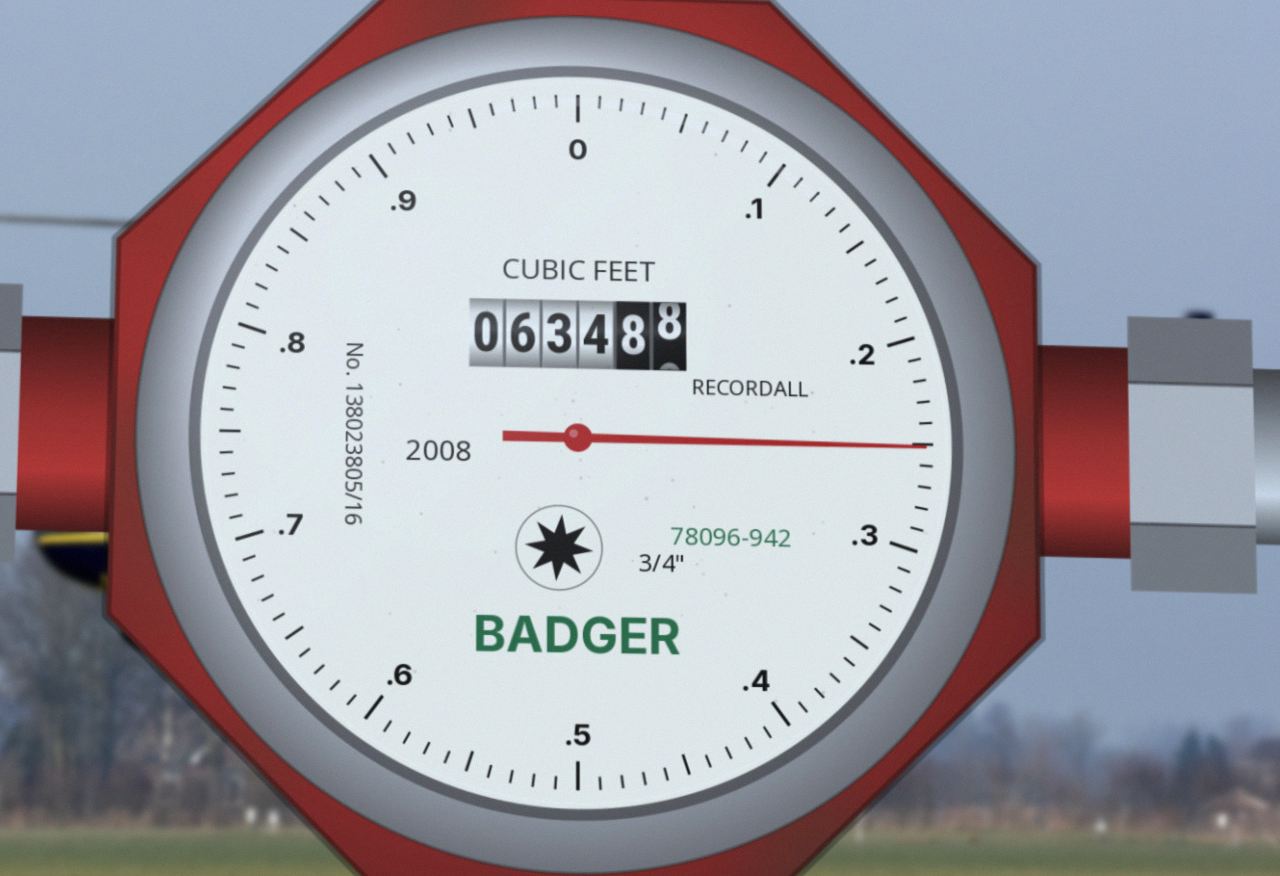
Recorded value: 63488.25 ft³
